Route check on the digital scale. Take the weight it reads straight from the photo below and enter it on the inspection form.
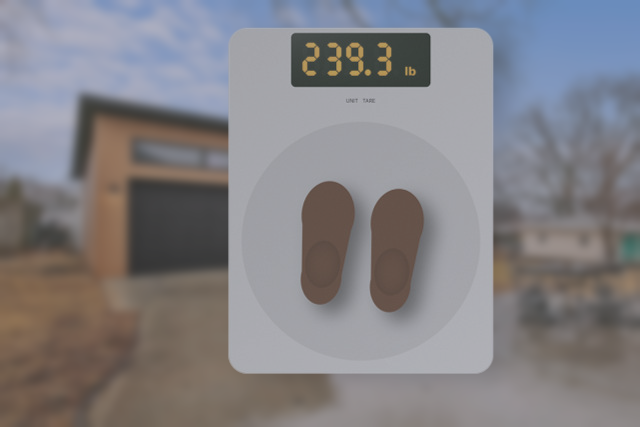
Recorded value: 239.3 lb
